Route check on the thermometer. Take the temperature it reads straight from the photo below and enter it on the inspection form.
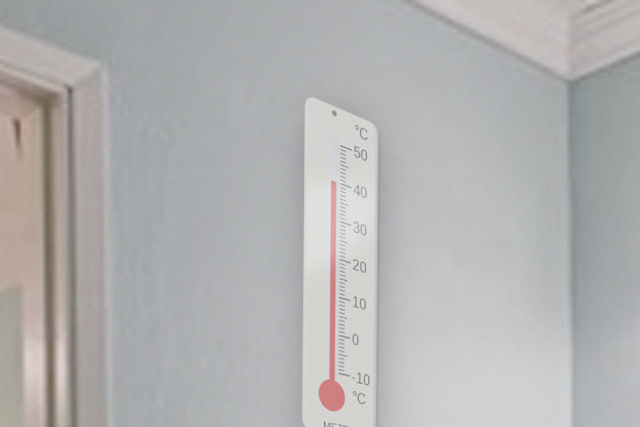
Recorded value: 40 °C
